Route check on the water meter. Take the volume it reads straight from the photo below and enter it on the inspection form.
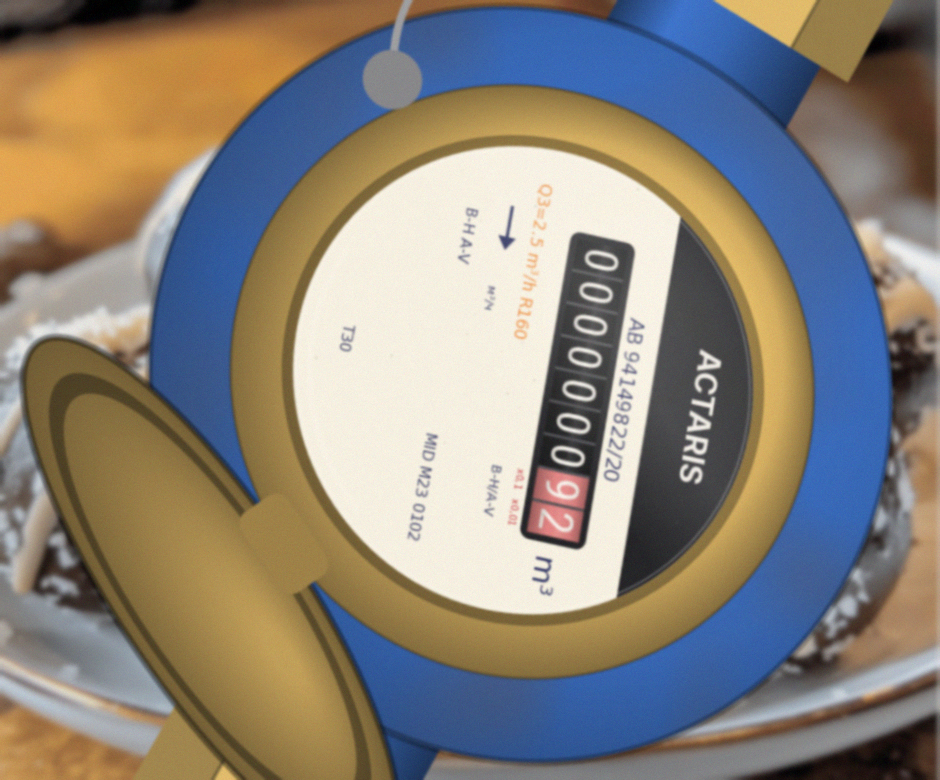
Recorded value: 0.92 m³
